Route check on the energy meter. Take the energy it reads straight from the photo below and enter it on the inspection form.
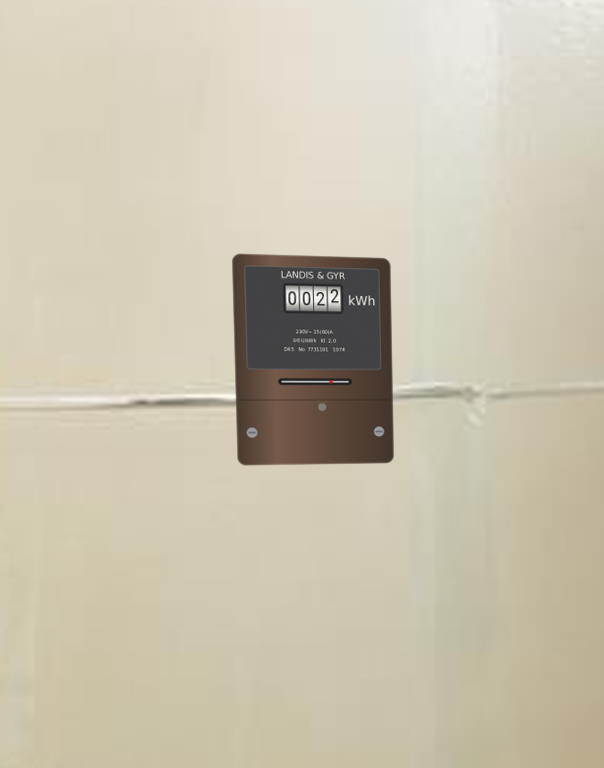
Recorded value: 22 kWh
